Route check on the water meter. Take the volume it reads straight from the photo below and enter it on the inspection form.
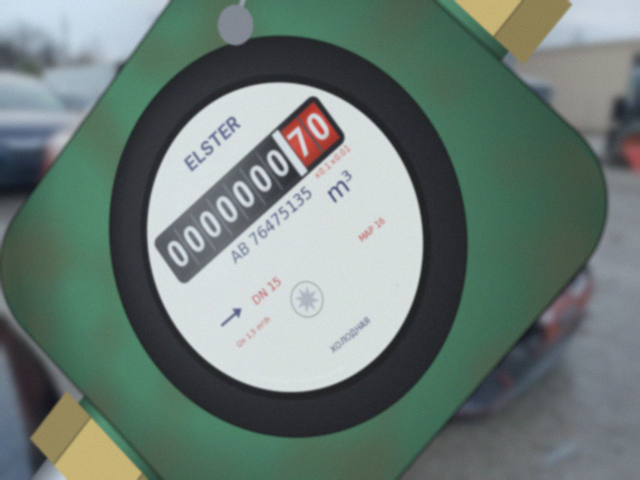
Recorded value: 0.70 m³
